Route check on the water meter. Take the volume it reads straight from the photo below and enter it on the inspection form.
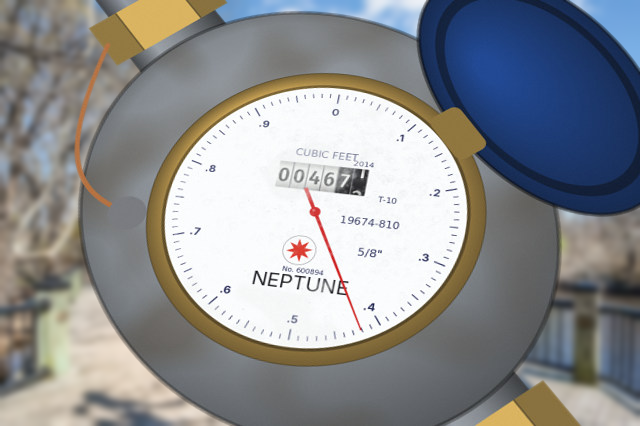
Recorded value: 4671.42 ft³
